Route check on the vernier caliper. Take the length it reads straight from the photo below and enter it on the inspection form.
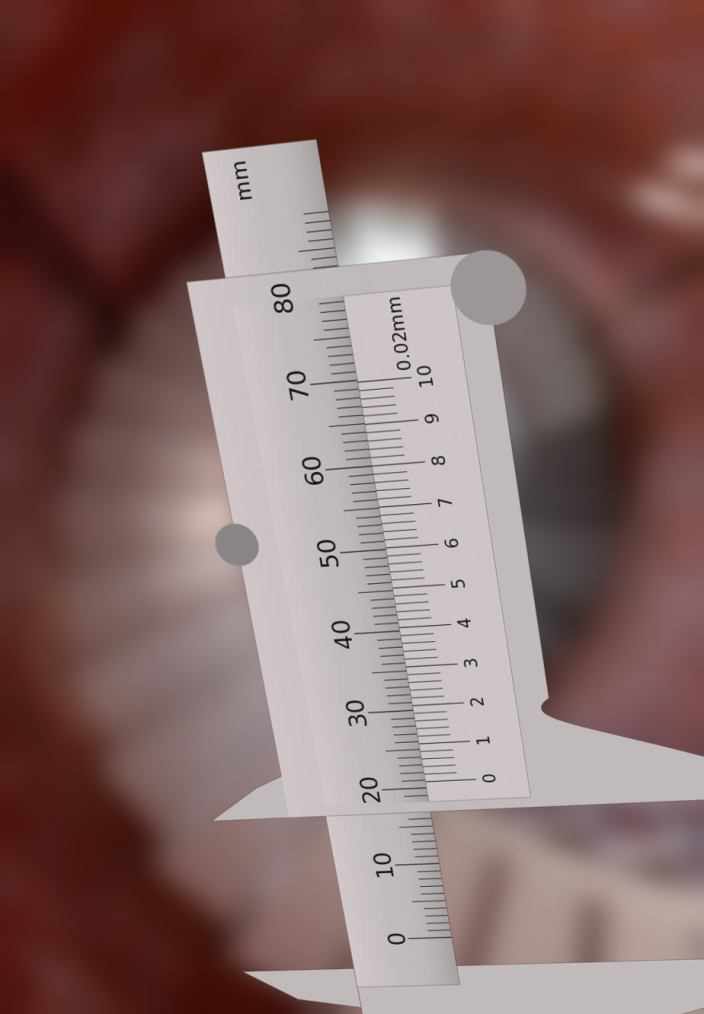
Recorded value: 20.8 mm
